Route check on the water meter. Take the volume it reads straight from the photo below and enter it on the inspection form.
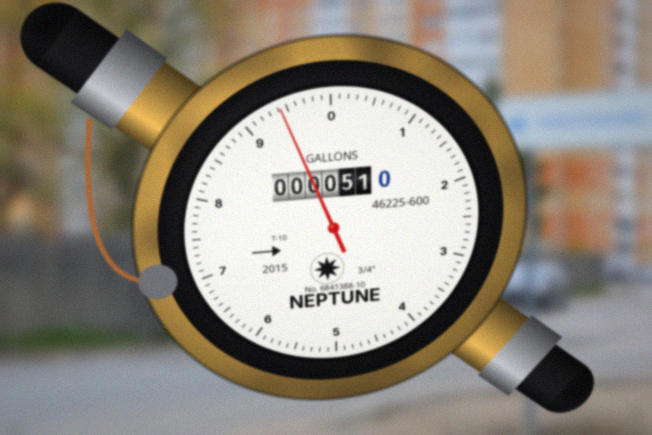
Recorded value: 509.4 gal
